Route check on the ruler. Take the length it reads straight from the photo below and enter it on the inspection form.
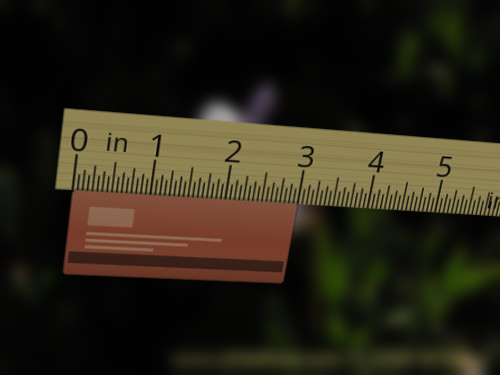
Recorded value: 3 in
